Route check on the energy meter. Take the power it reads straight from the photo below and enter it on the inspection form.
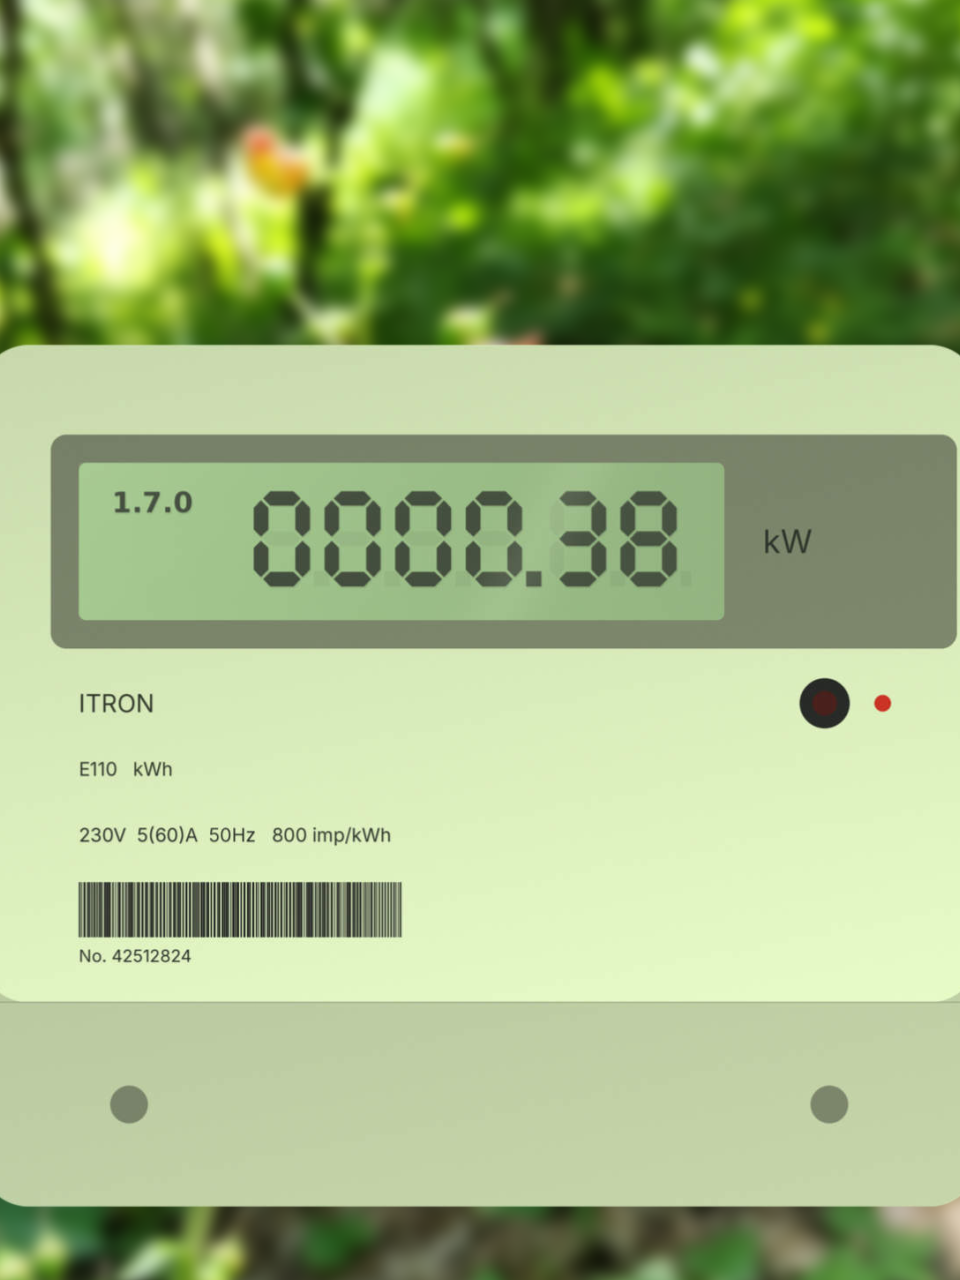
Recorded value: 0.38 kW
